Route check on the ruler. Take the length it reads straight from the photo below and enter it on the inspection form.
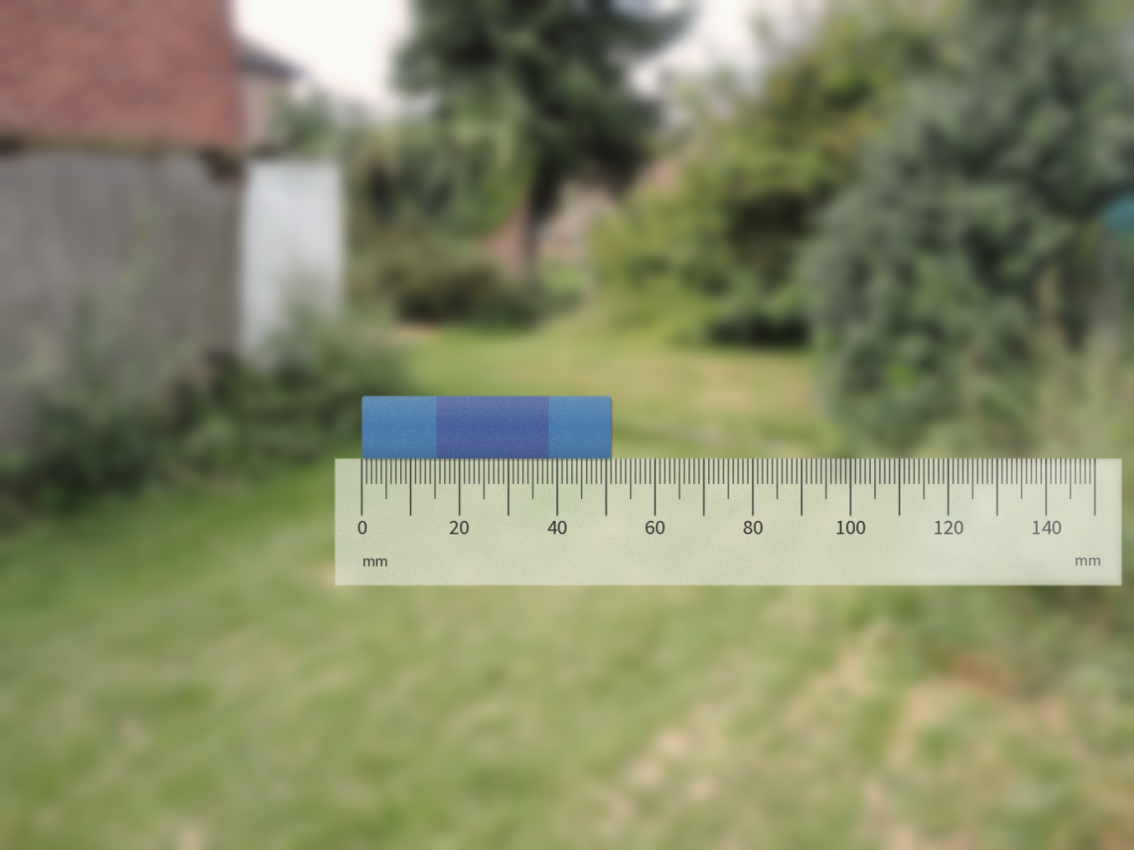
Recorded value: 51 mm
